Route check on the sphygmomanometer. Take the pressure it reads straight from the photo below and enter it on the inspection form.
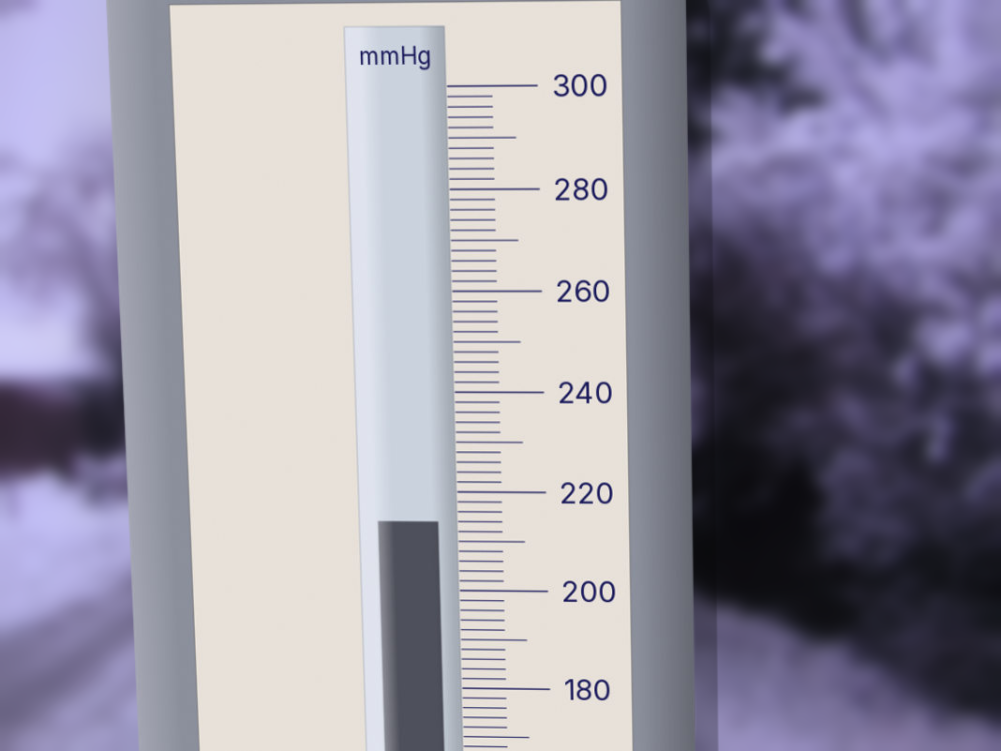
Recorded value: 214 mmHg
